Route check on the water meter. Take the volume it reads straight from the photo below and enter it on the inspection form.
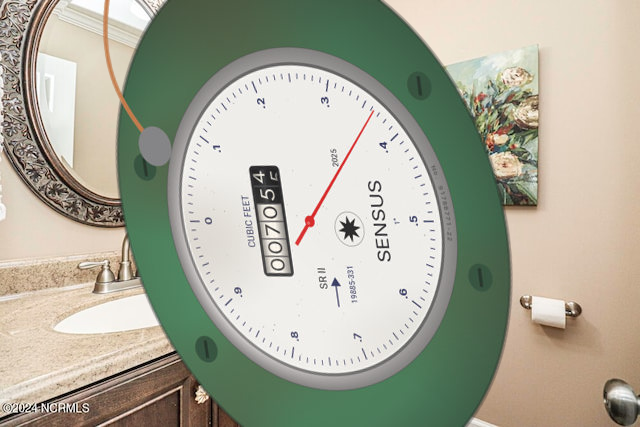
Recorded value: 7054.36 ft³
